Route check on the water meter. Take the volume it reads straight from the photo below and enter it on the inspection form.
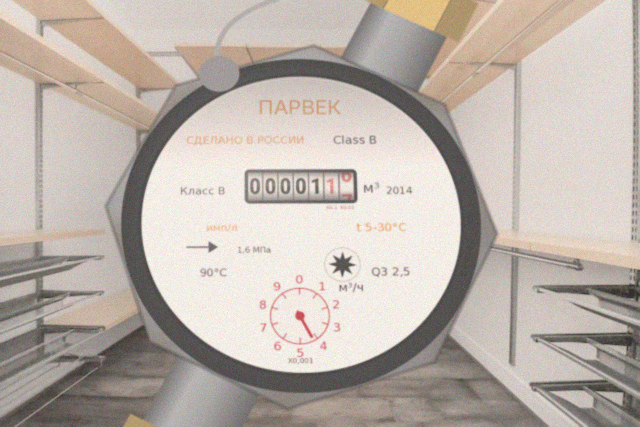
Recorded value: 1.164 m³
